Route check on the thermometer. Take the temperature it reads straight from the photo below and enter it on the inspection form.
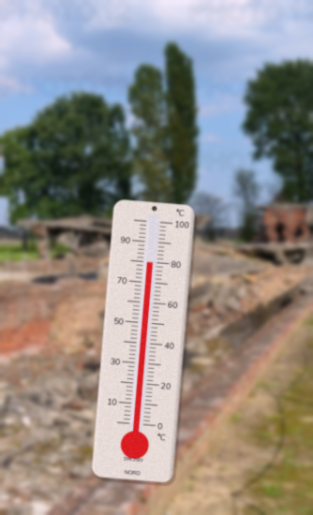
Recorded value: 80 °C
